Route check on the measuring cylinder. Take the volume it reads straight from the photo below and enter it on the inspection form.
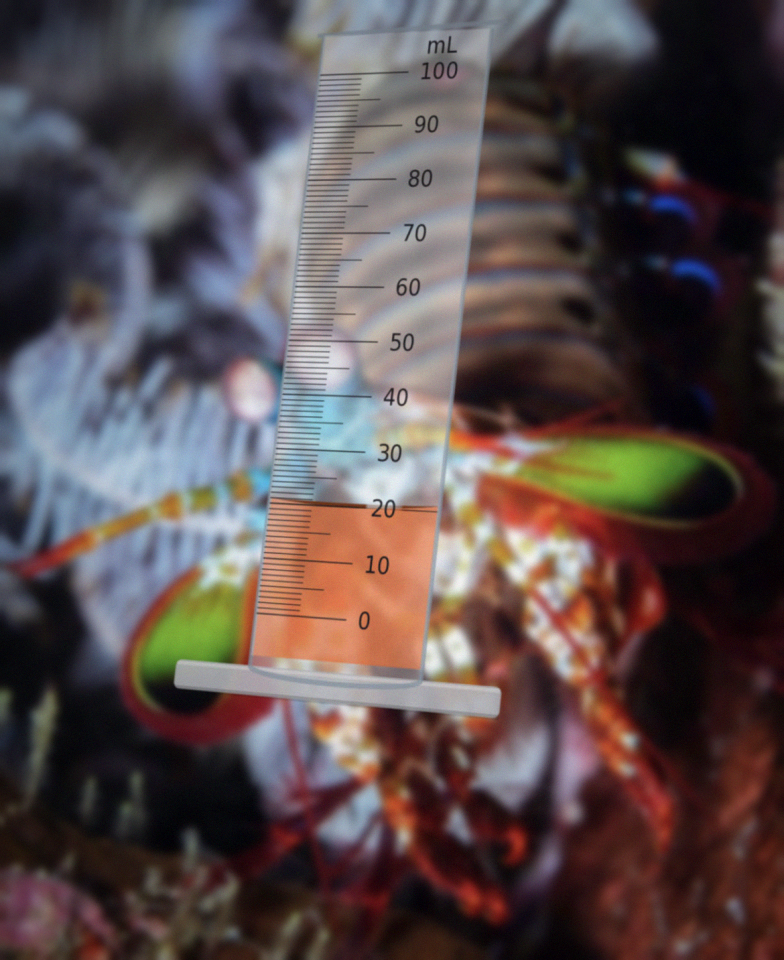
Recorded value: 20 mL
